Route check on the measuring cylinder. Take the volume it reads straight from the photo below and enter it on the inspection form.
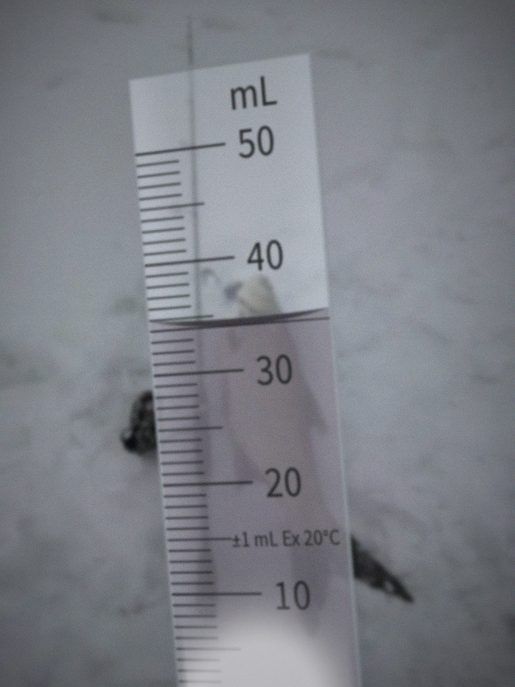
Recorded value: 34 mL
